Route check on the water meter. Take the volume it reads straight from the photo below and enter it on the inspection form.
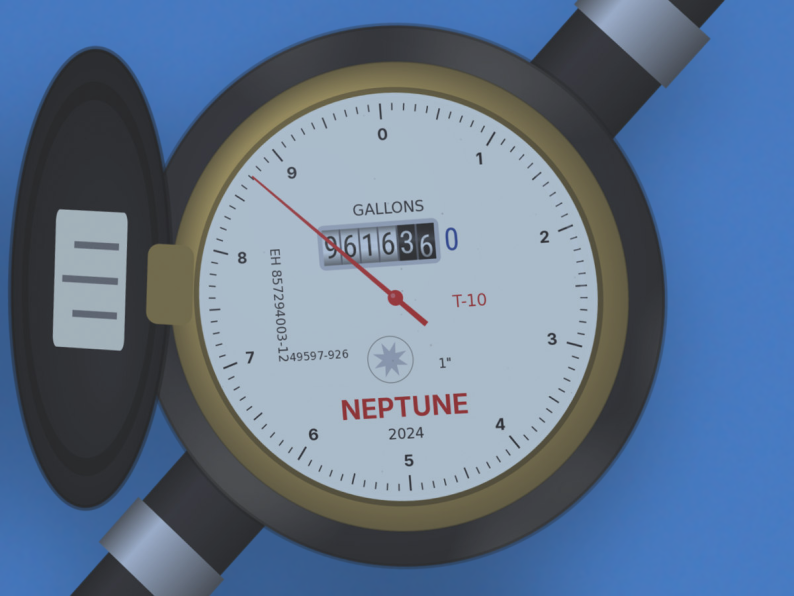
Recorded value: 9616358.7 gal
